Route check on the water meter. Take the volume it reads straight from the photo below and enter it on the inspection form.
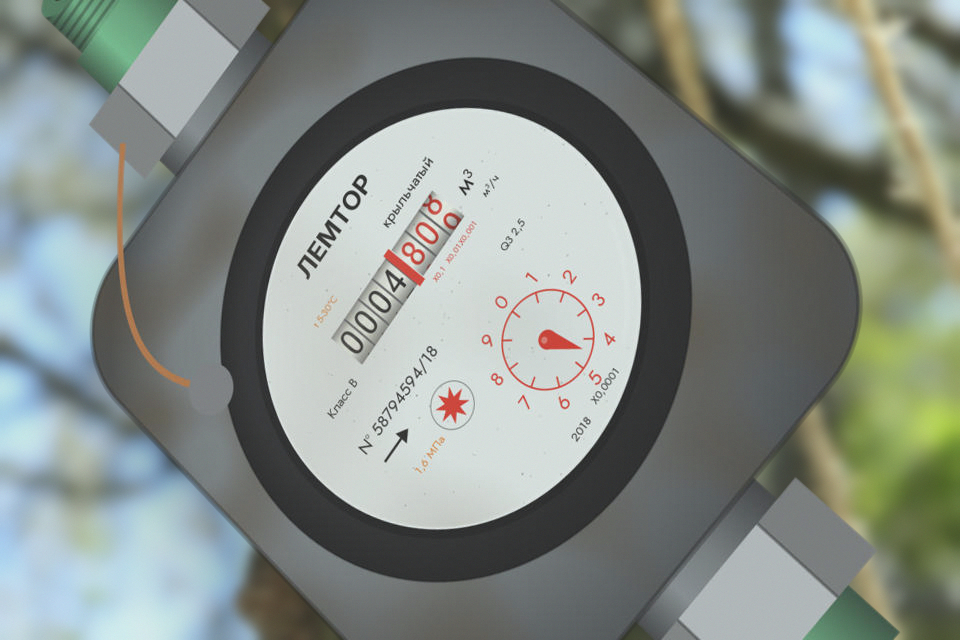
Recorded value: 4.8084 m³
